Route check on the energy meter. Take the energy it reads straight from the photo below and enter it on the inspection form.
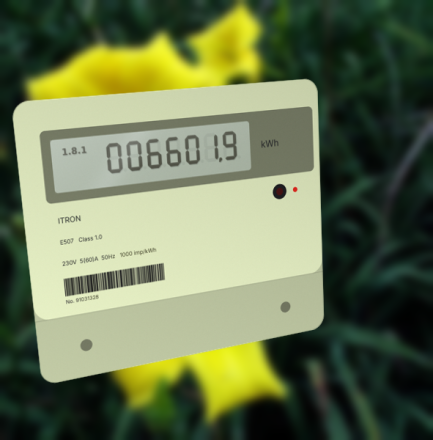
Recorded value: 6601.9 kWh
